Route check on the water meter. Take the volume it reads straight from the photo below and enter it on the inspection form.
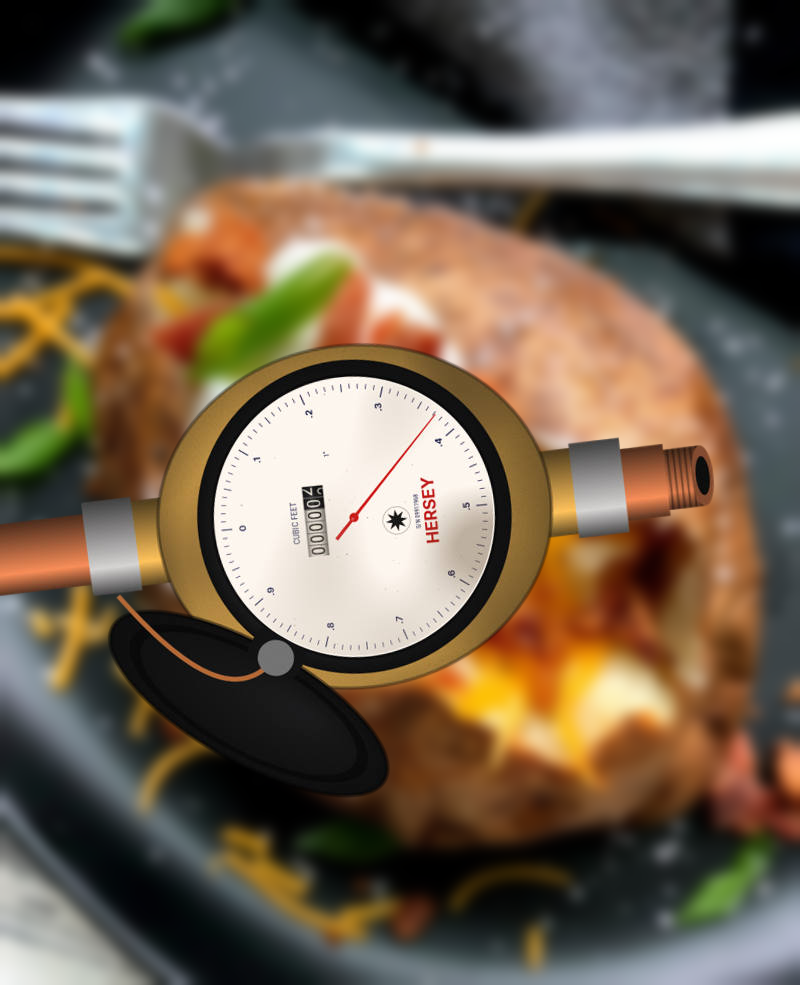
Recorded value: 2.37 ft³
